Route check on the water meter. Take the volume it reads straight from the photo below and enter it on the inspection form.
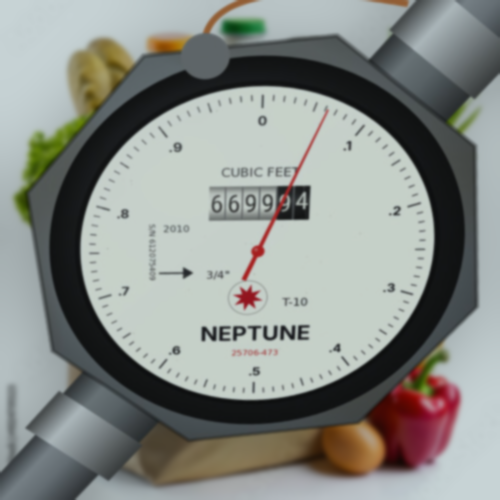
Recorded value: 669994.06 ft³
